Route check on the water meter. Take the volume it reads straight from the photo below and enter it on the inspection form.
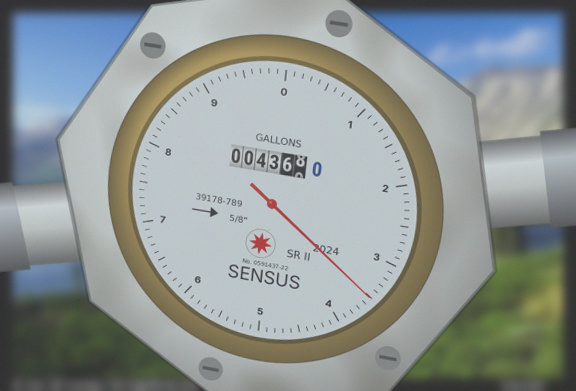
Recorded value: 43683.5 gal
